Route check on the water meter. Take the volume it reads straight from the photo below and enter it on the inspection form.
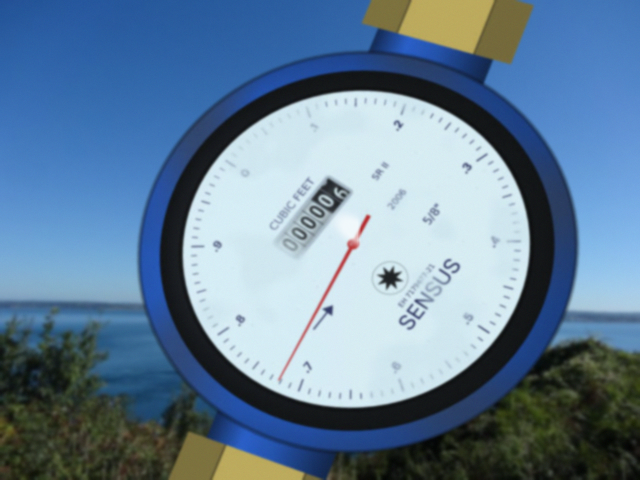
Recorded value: 5.72 ft³
